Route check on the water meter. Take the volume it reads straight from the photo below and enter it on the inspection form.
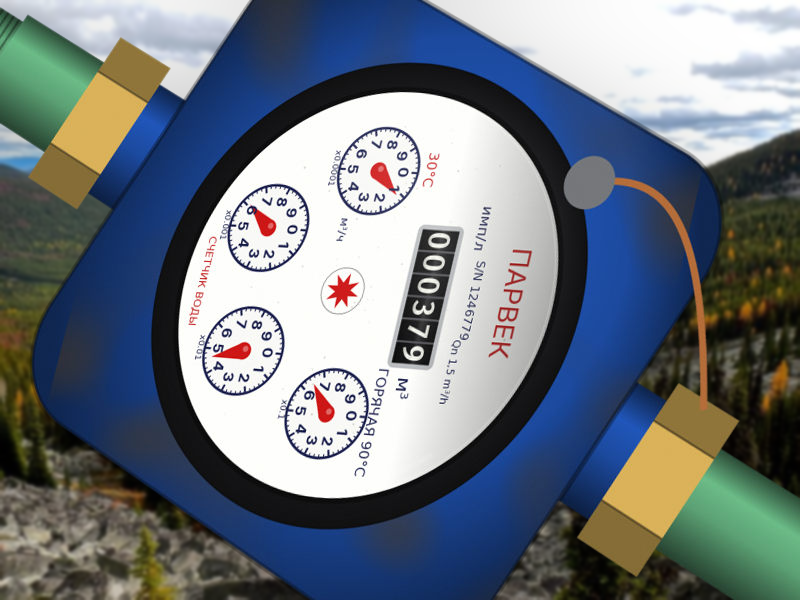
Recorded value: 379.6461 m³
